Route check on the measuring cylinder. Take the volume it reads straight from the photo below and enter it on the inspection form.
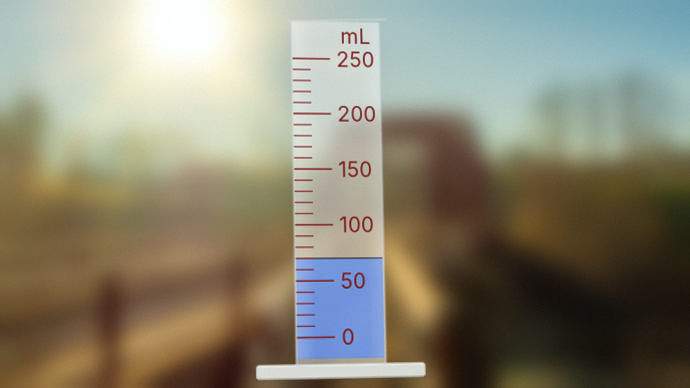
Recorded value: 70 mL
